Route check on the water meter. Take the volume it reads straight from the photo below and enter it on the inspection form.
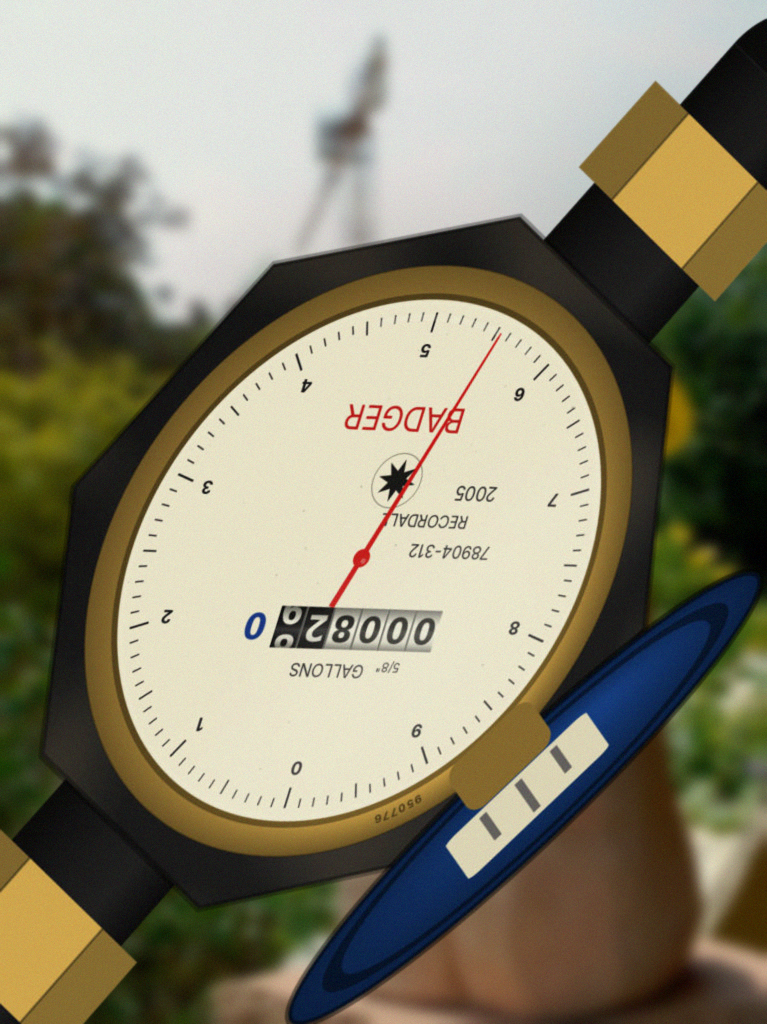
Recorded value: 8285.5 gal
